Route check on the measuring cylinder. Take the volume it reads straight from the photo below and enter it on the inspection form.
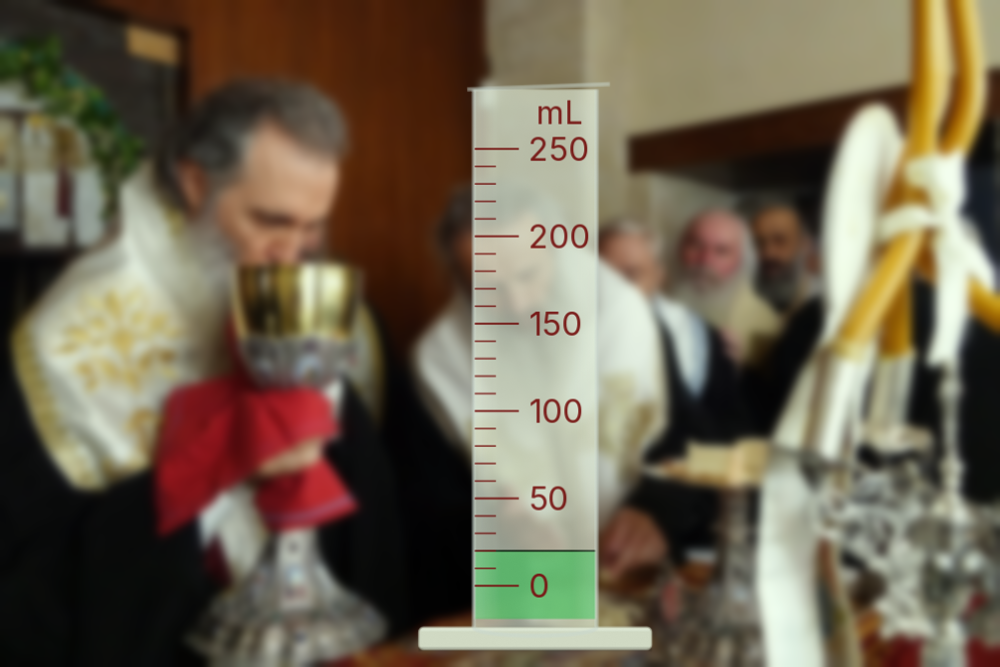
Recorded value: 20 mL
